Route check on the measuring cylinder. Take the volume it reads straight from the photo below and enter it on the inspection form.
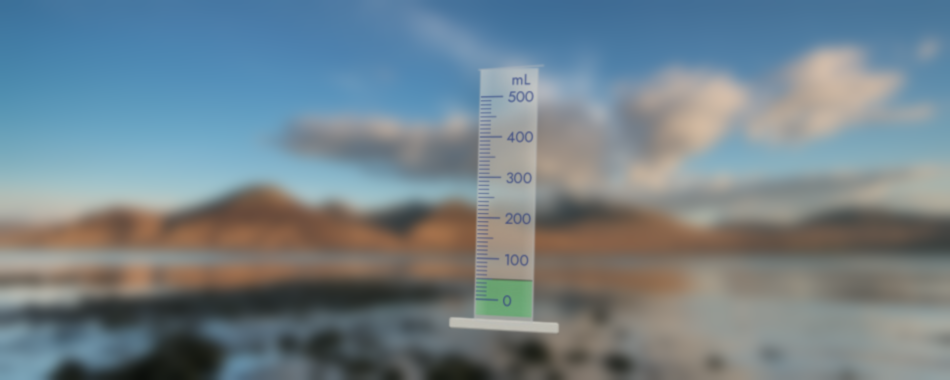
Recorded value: 50 mL
